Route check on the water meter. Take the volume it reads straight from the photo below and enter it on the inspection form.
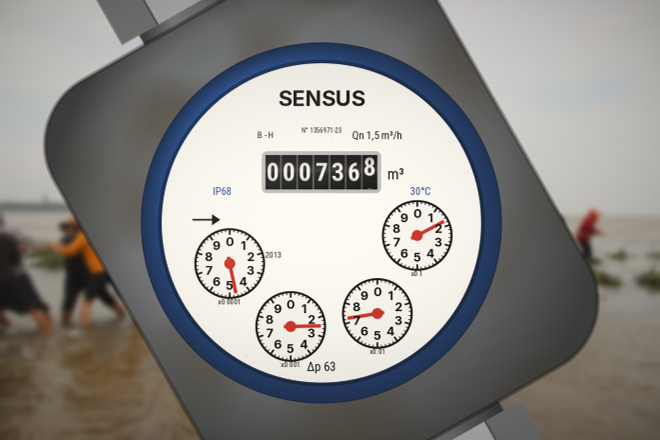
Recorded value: 7368.1724 m³
